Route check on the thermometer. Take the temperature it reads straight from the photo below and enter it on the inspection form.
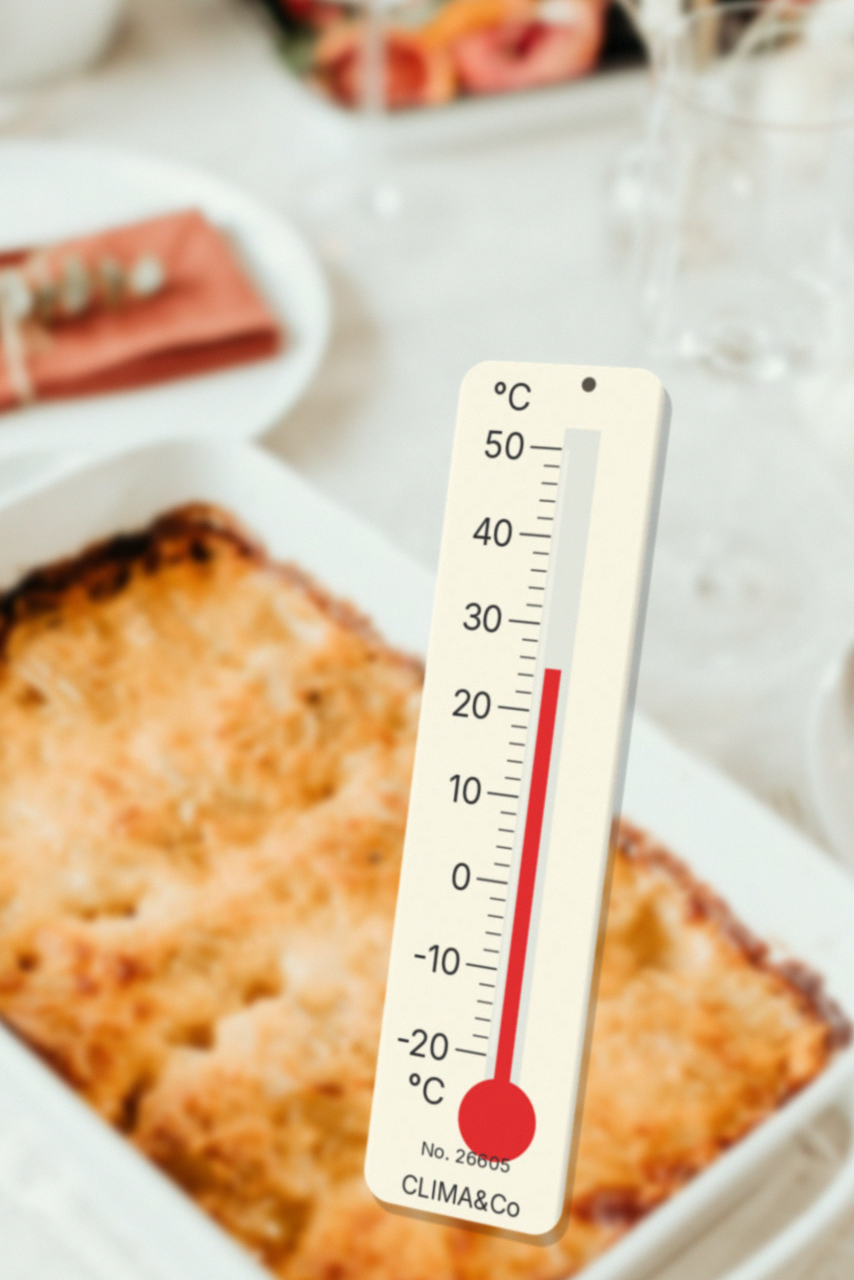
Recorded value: 25 °C
